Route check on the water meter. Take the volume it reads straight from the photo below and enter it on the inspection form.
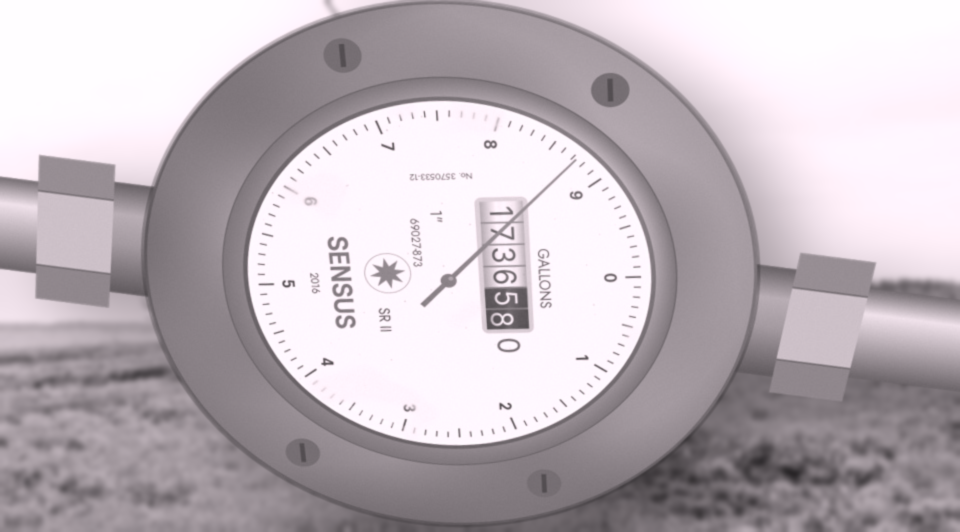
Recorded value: 1736578.7 gal
